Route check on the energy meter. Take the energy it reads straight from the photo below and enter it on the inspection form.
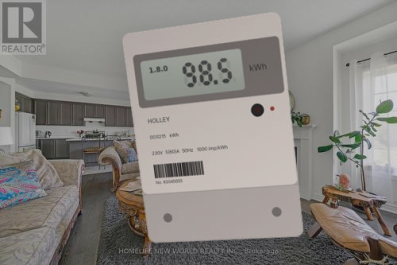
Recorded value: 98.5 kWh
